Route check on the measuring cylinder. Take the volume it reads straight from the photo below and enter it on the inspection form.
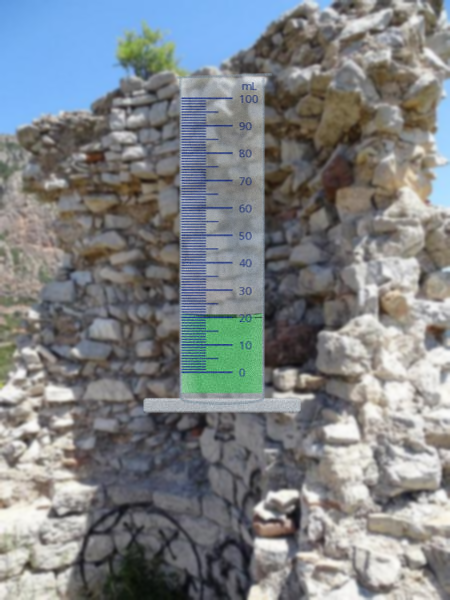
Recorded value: 20 mL
